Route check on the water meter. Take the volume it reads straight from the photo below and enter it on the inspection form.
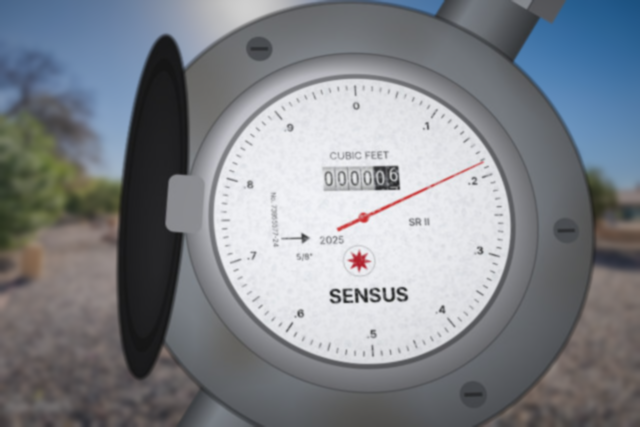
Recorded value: 6.18 ft³
